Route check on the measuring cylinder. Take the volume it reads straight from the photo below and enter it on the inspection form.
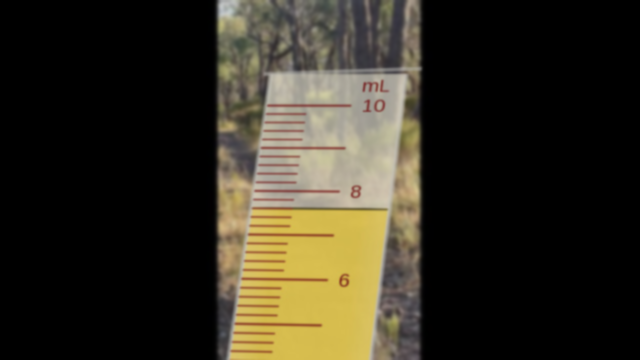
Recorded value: 7.6 mL
